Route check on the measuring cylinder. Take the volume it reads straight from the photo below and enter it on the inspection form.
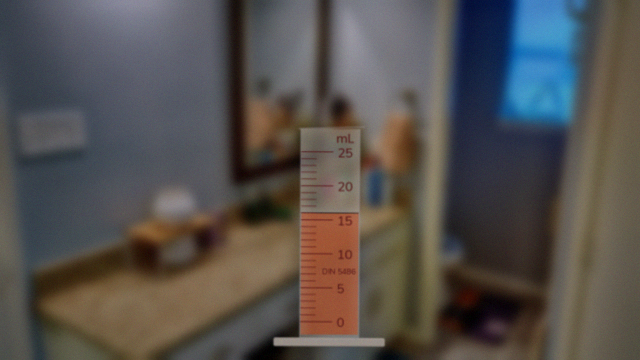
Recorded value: 16 mL
